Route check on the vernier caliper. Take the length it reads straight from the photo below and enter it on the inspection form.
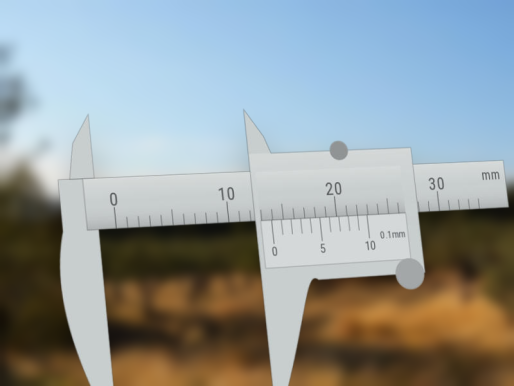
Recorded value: 13.9 mm
